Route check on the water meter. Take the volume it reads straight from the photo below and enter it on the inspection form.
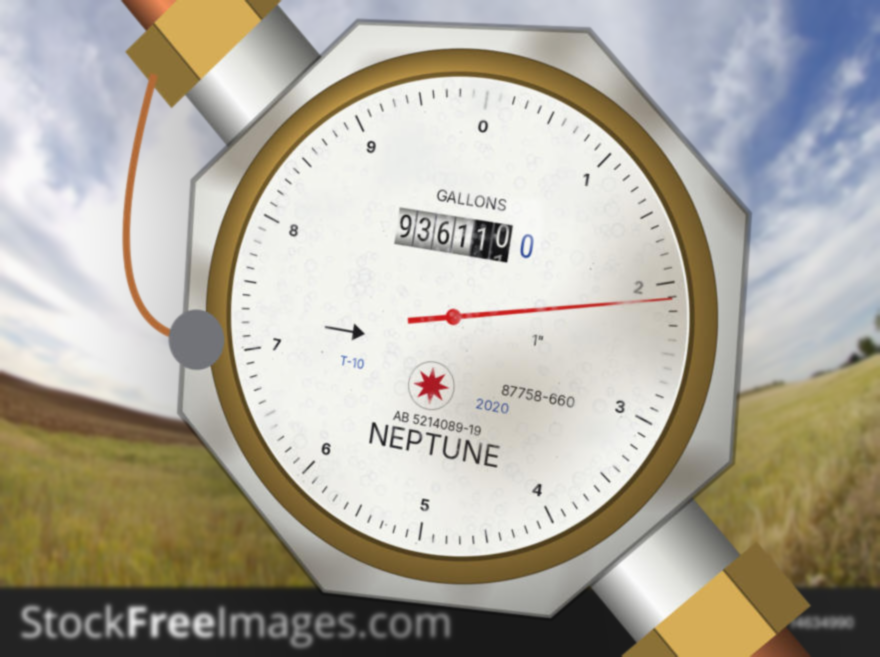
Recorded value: 9361102.1 gal
